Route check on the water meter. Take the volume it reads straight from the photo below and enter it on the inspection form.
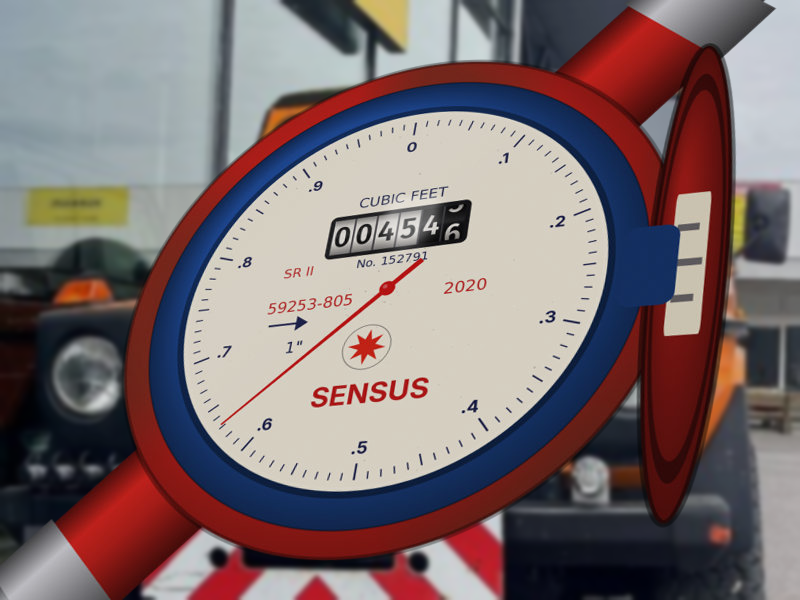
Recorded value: 4545.63 ft³
